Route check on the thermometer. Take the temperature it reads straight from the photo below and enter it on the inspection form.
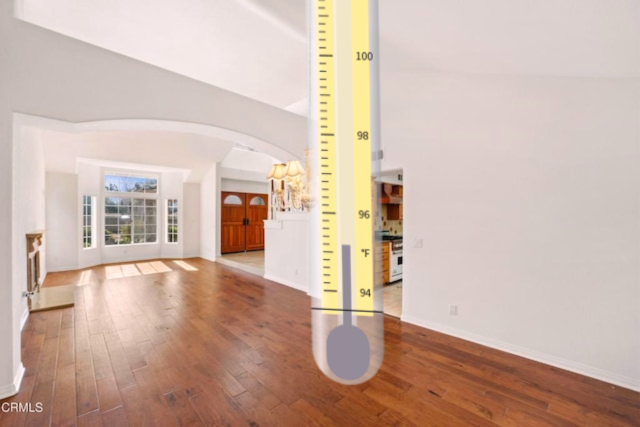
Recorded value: 95.2 °F
